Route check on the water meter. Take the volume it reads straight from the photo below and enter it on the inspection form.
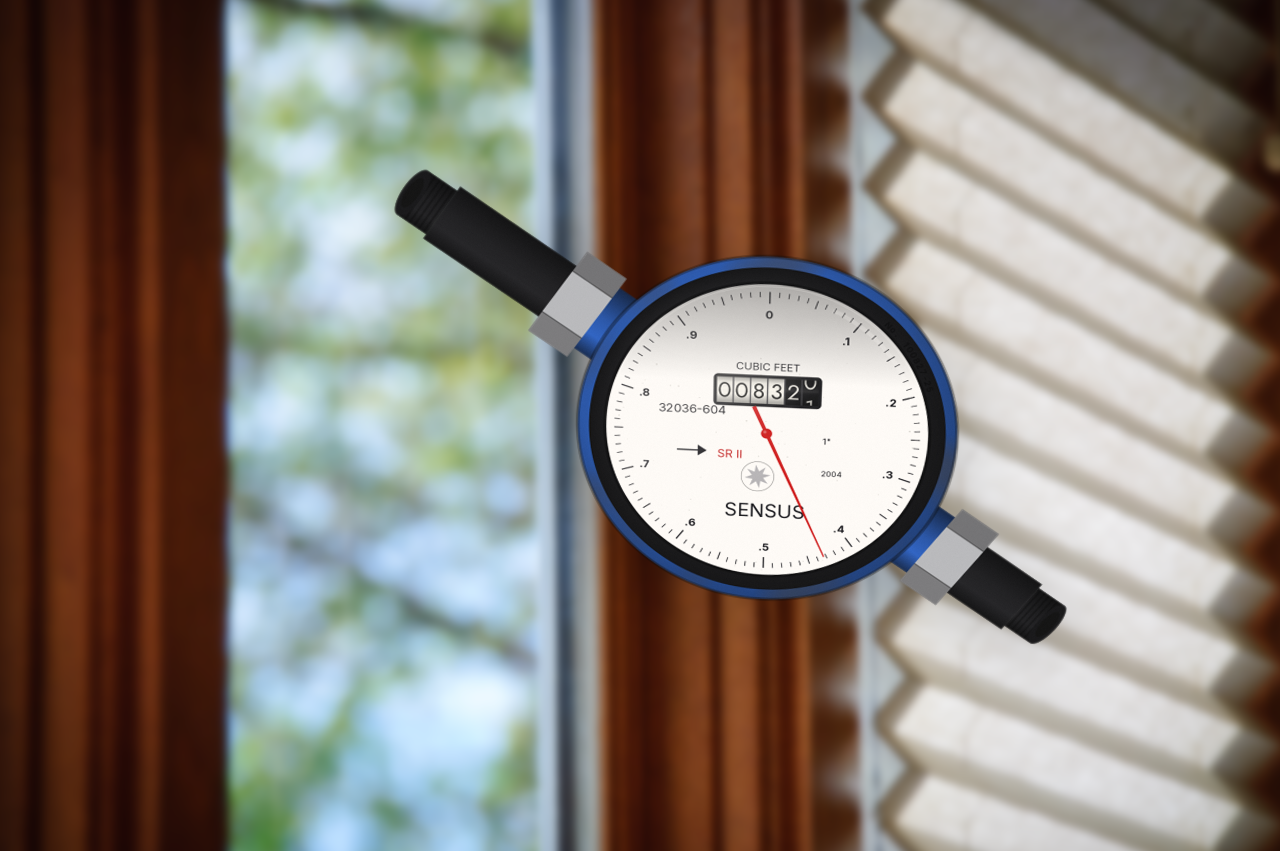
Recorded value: 8320.43 ft³
